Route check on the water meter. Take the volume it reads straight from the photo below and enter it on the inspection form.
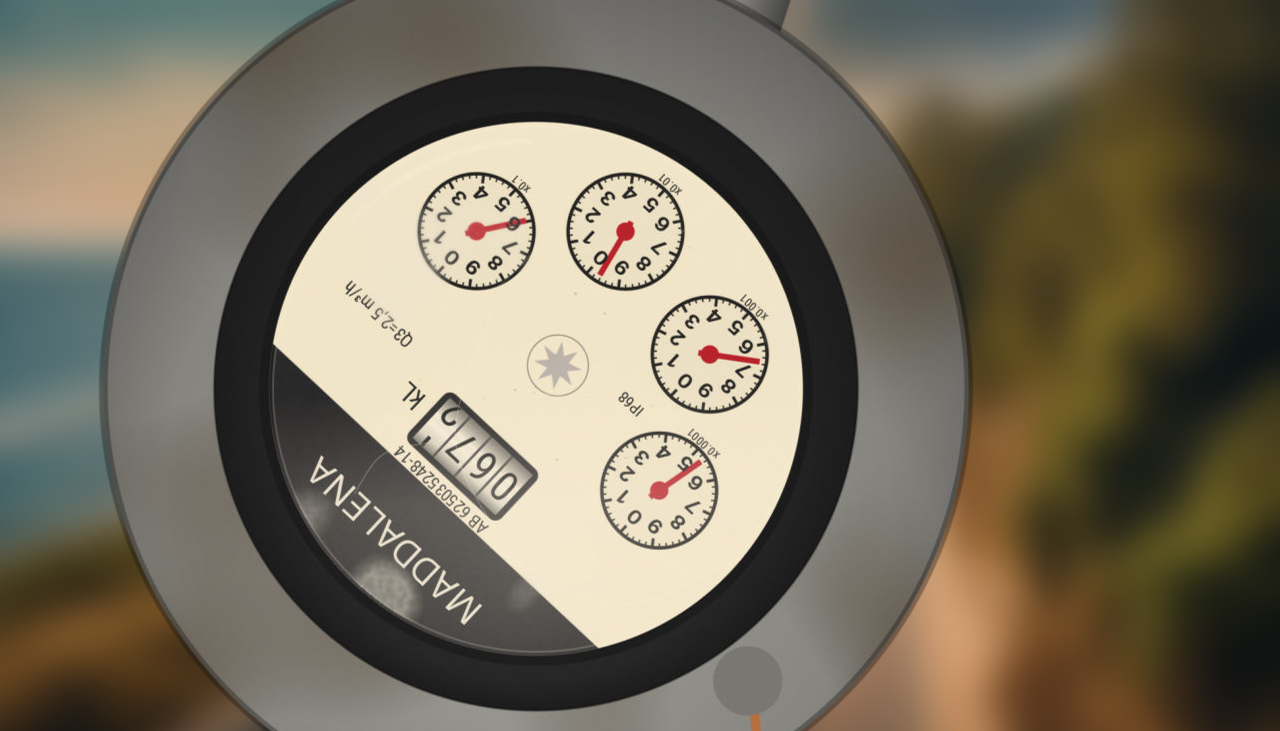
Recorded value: 671.5965 kL
